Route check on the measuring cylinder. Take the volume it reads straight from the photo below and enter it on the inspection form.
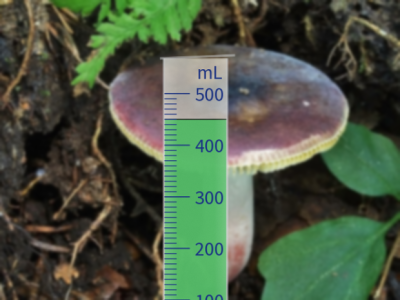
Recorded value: 450 mL
